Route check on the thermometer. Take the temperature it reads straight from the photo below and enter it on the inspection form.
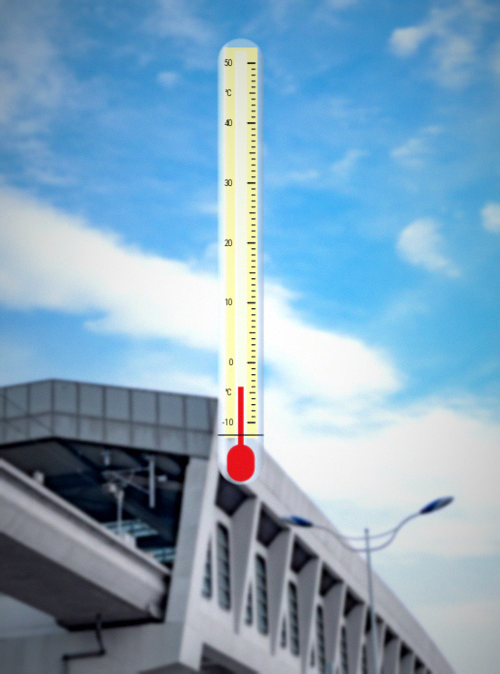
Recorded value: -4 °C
